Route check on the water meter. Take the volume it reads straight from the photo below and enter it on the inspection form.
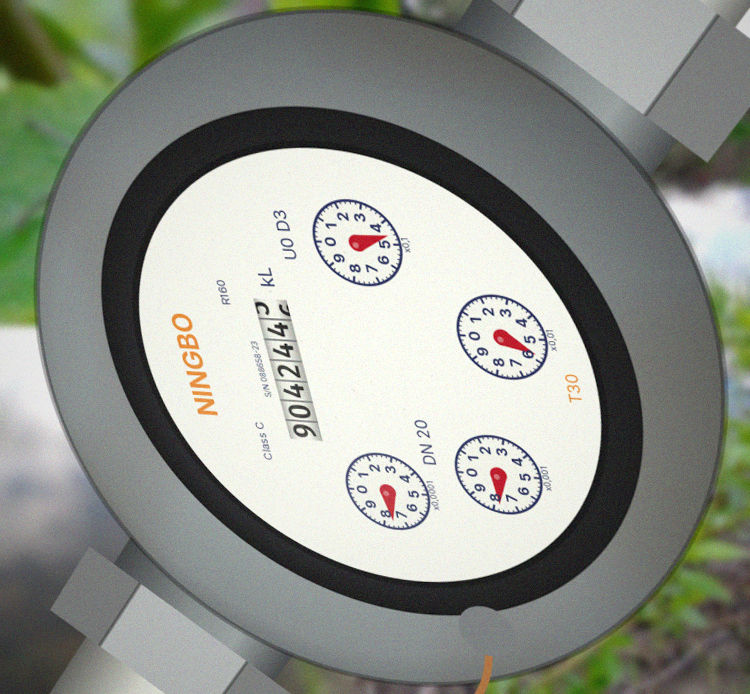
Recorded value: 9042445.4577 kL
